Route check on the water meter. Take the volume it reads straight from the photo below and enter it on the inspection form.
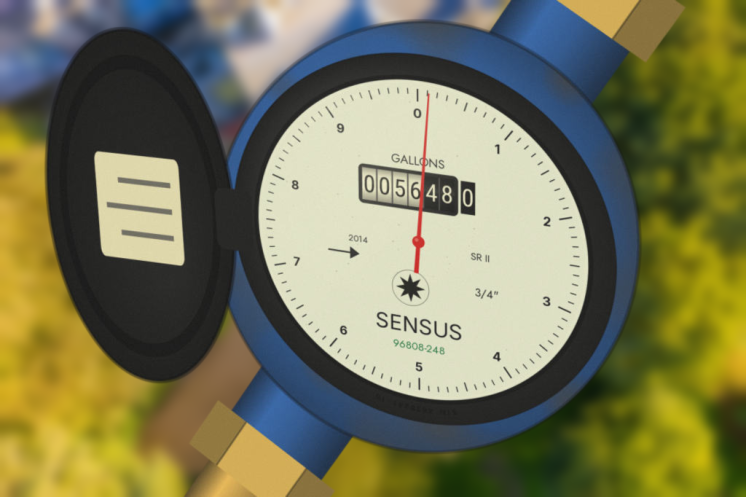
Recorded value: 56480.1 gal
